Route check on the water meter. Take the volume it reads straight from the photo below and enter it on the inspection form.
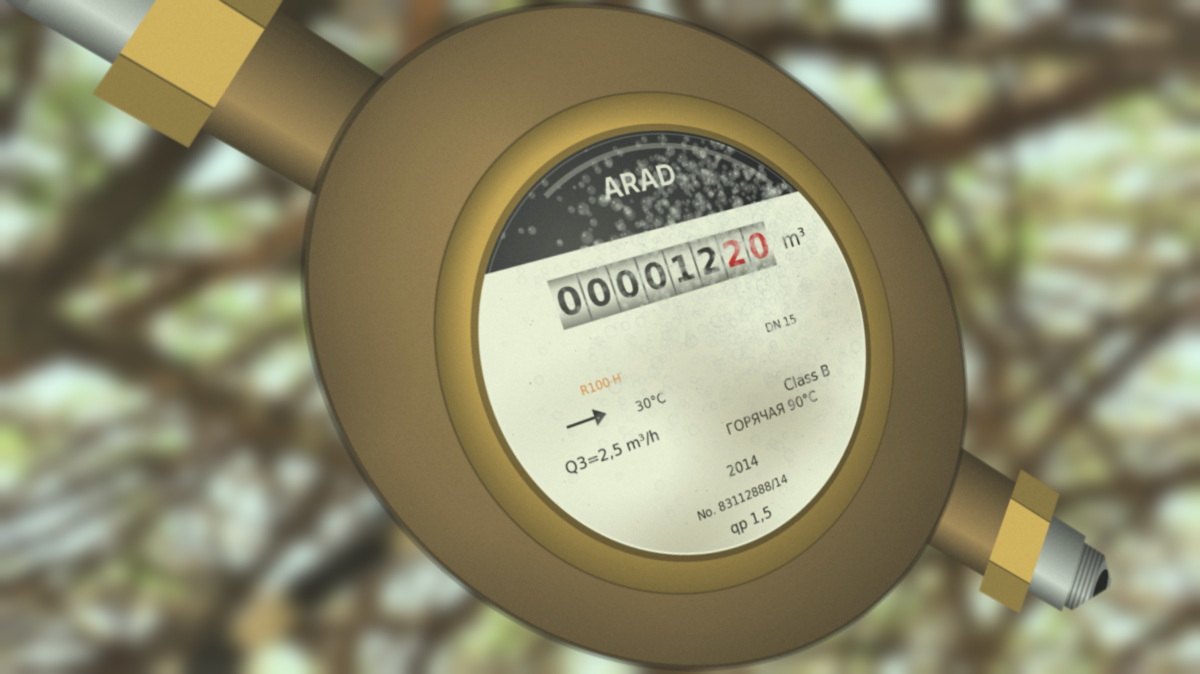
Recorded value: 12.20 m³
